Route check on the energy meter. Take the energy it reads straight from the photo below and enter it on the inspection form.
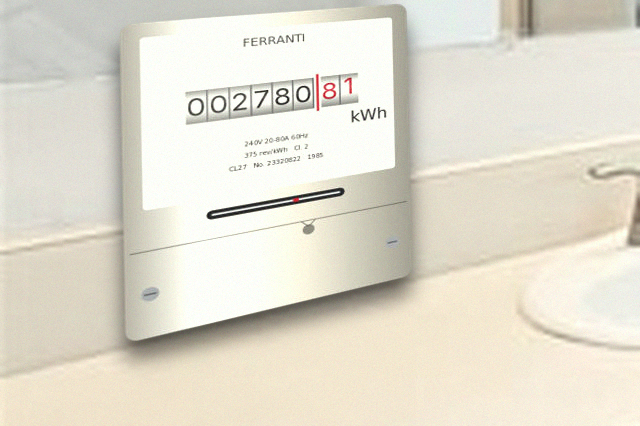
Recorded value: 2780.81 kWh
